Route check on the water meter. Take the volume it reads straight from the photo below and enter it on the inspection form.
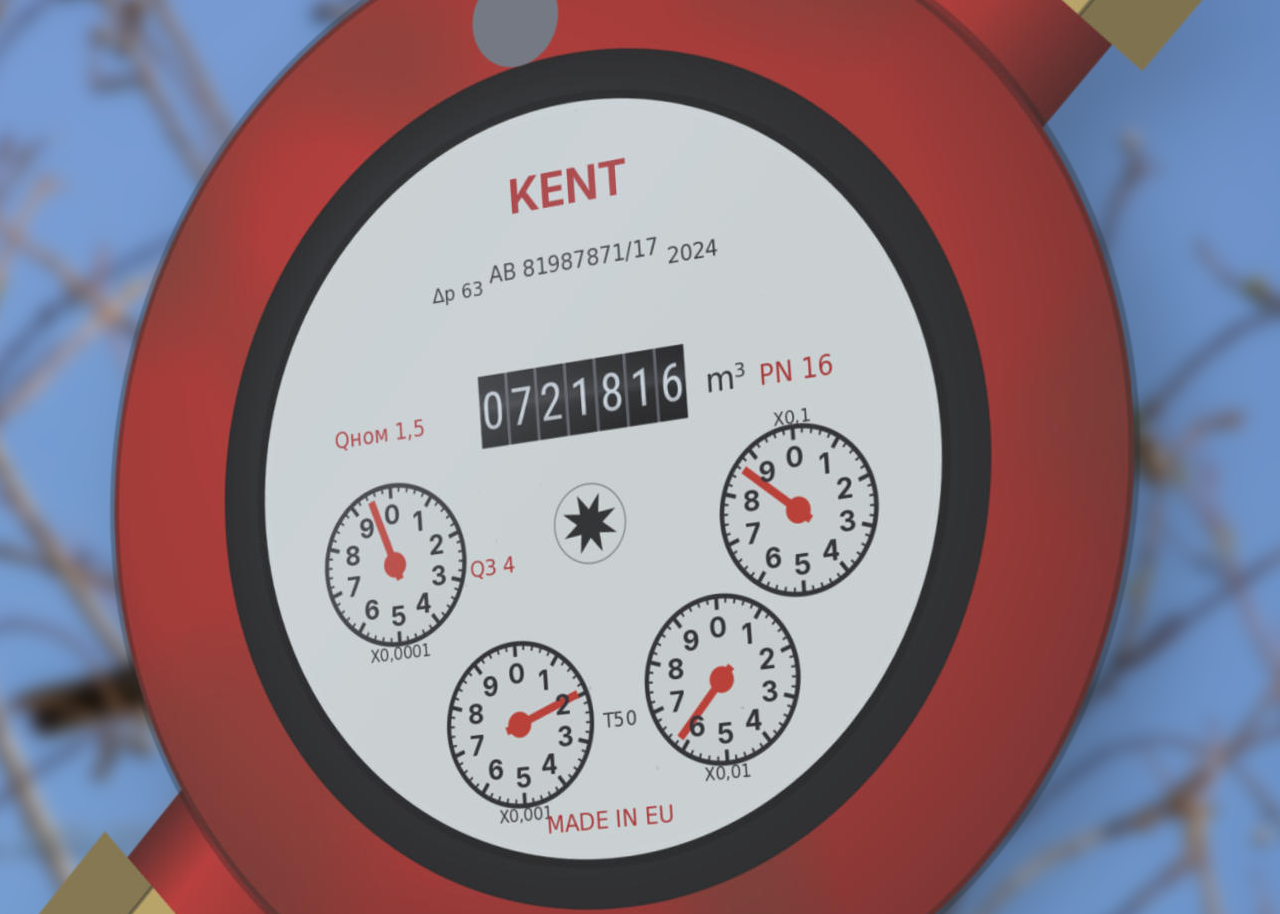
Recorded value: 721816.8619 m³
